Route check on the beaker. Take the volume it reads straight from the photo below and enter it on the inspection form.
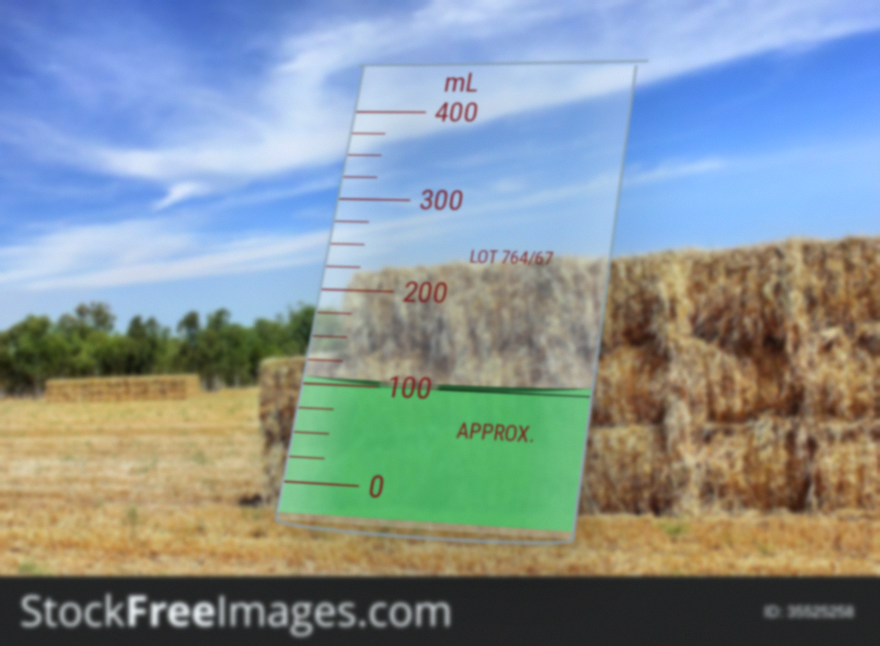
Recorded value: 100 mL
